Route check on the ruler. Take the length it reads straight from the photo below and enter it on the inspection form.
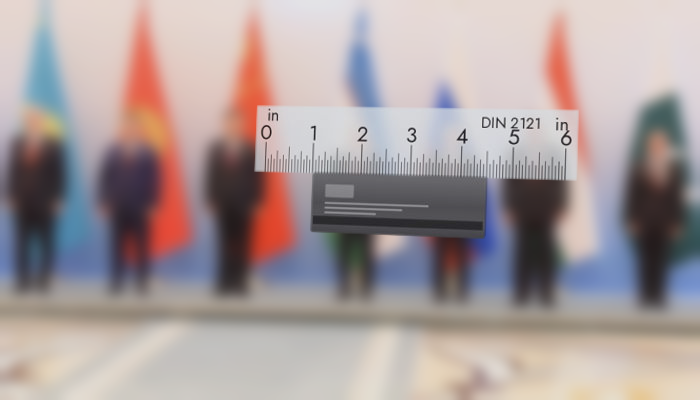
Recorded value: 3.5 in
